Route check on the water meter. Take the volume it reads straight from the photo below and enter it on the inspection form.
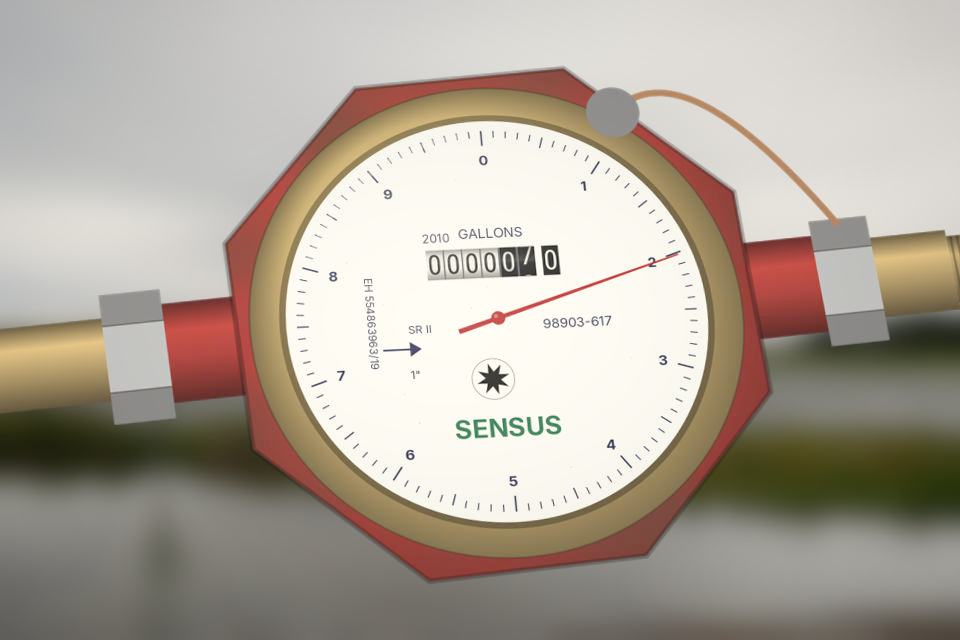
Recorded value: 72.0 gal
